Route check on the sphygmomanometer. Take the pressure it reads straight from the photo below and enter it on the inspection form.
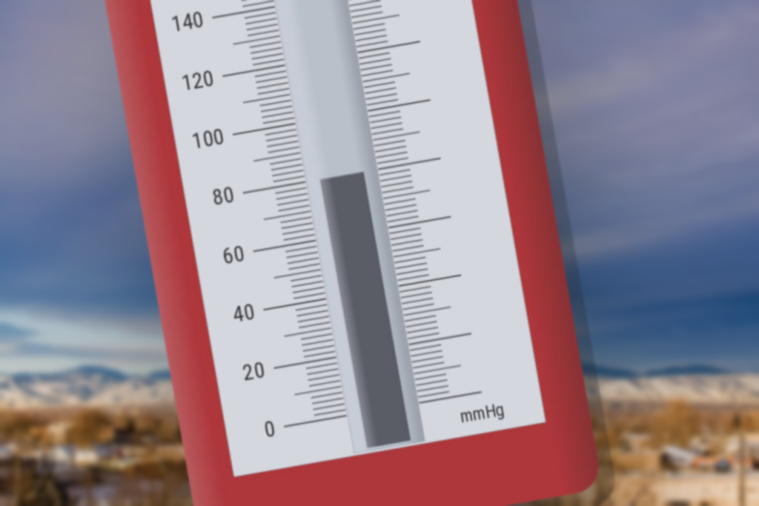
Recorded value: 80 mmHg
